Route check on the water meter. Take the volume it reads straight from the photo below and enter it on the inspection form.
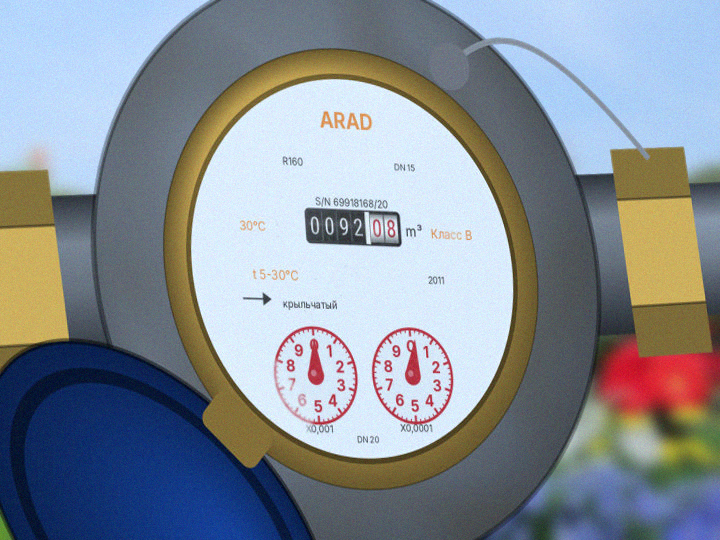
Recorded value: 92.0800 m³
